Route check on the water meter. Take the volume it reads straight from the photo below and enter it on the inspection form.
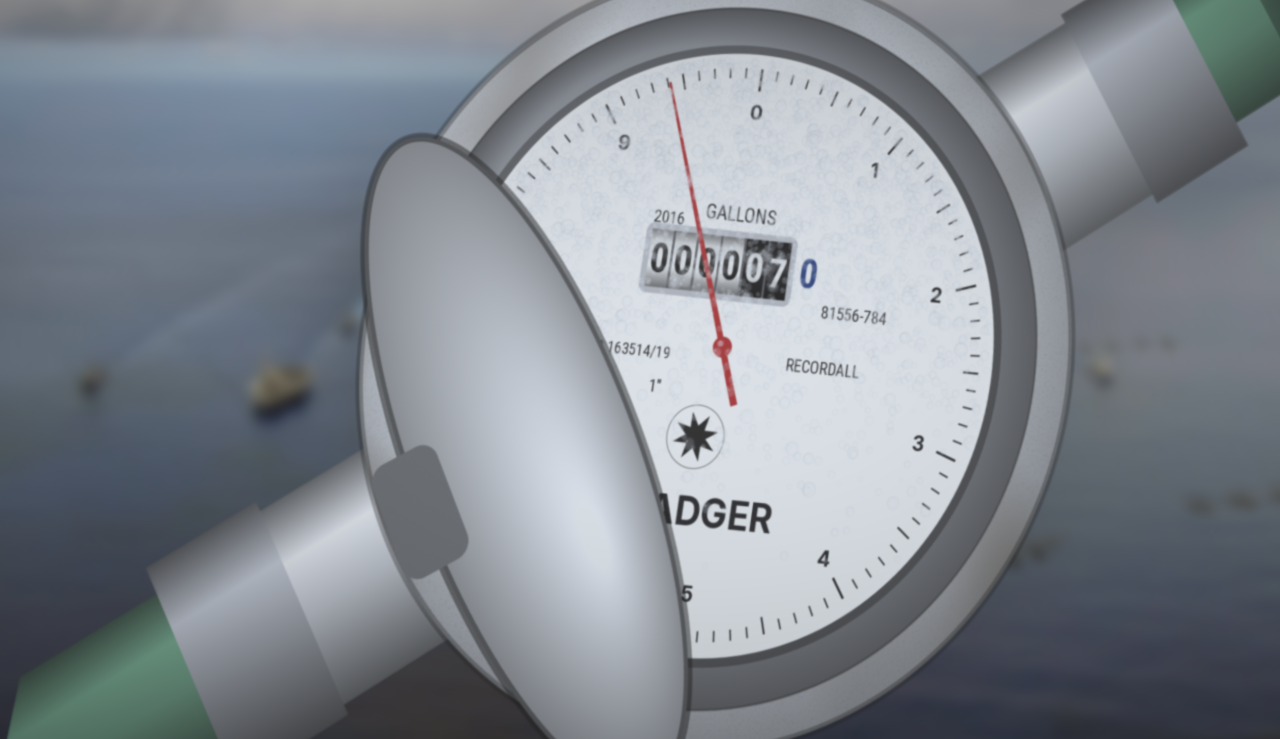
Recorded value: 69.4 gal
